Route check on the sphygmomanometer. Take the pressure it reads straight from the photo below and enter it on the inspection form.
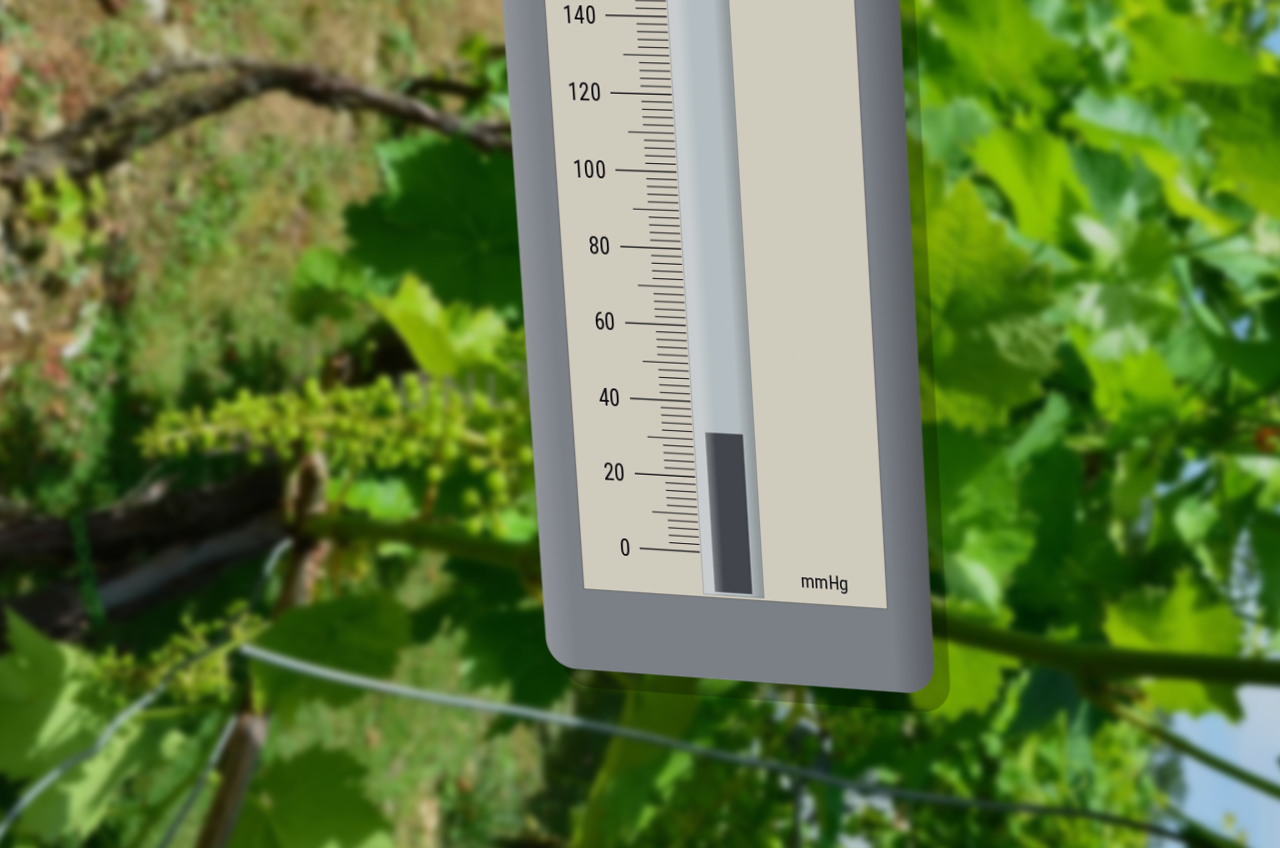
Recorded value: 32 mmHg
